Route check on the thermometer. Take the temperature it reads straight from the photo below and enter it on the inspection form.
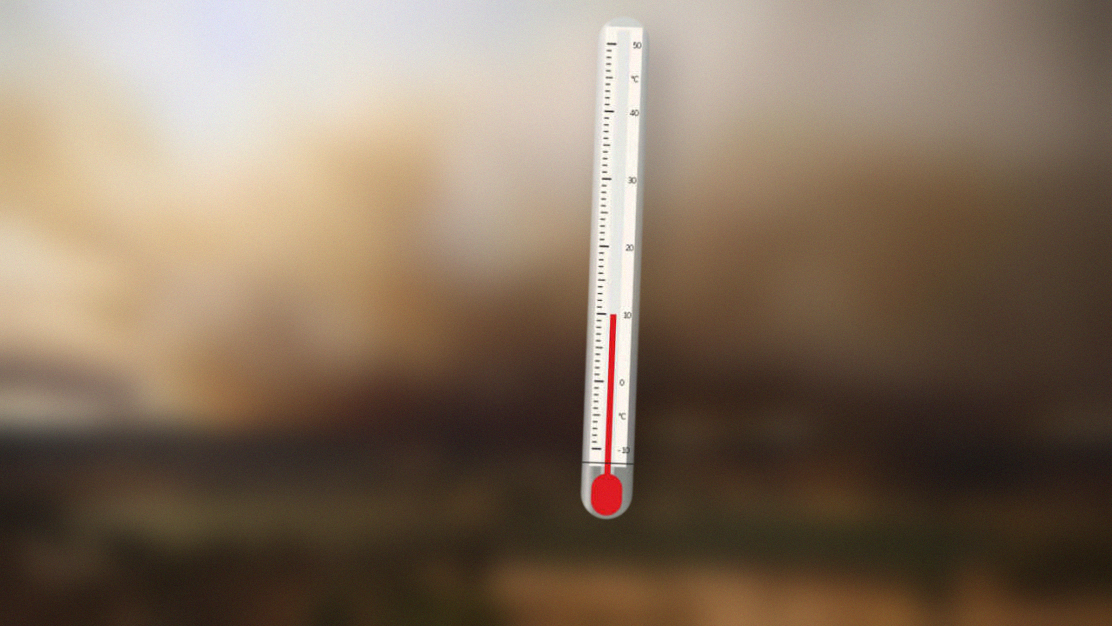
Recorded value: 10 °C
